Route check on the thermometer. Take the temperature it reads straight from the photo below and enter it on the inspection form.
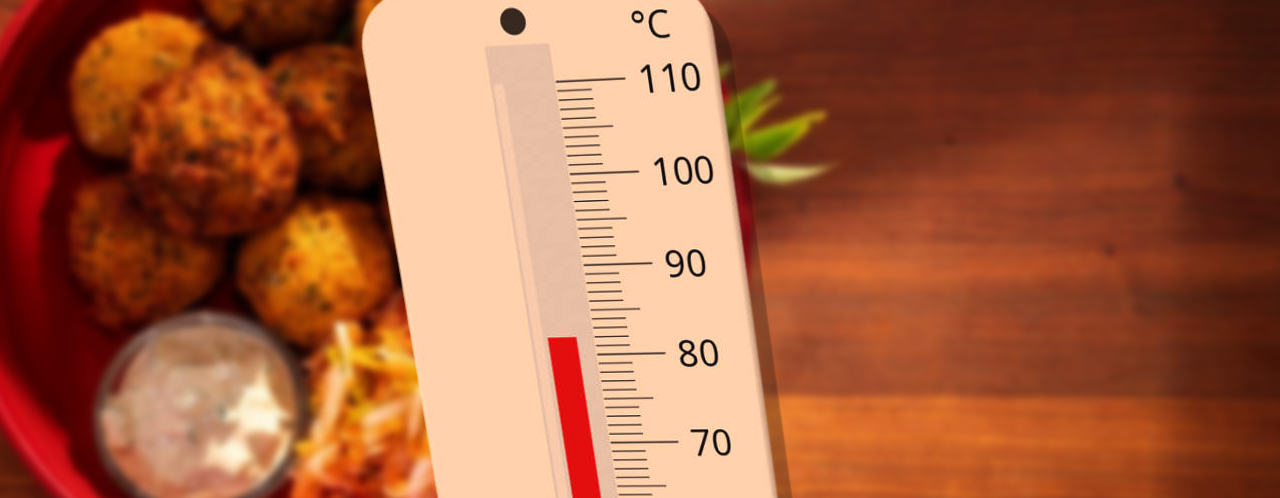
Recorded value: 82 °C
